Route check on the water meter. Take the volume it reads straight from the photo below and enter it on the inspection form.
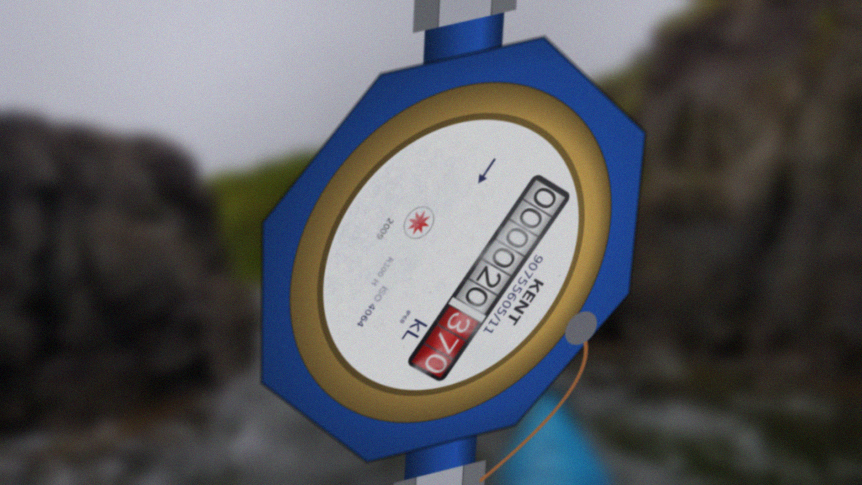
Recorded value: 20.370 kL
